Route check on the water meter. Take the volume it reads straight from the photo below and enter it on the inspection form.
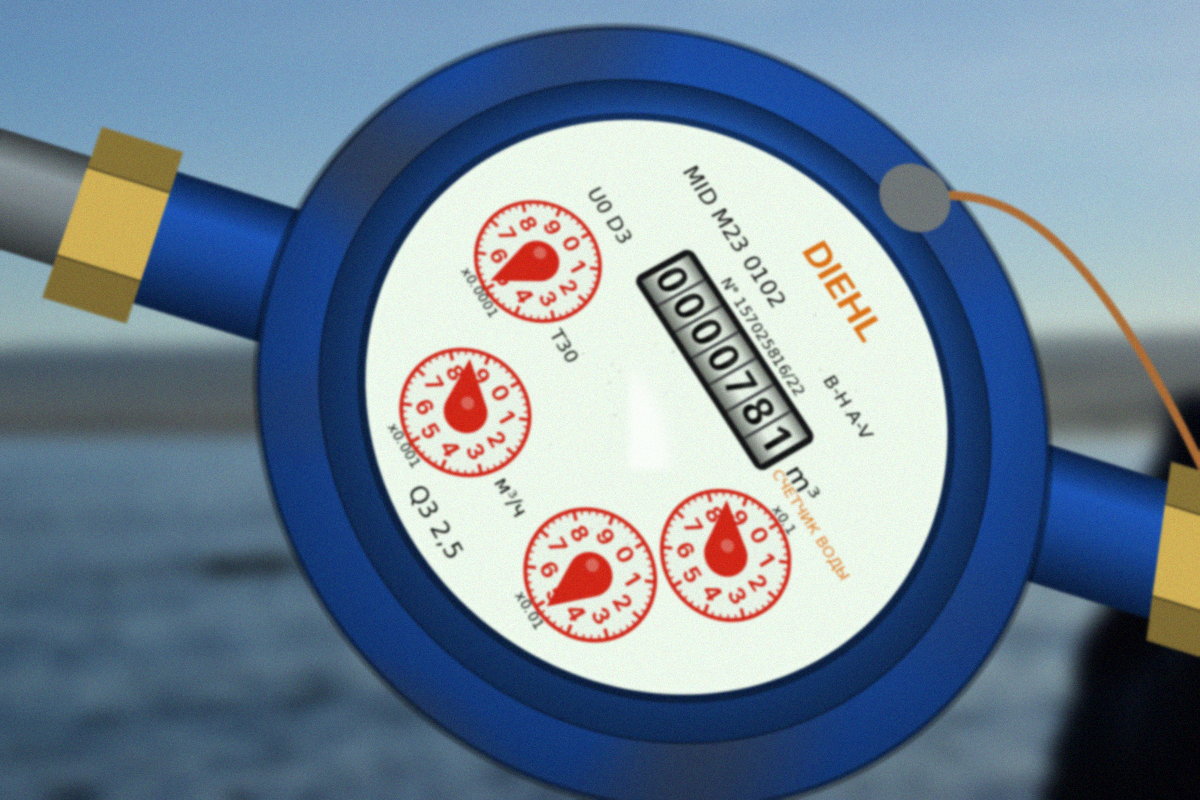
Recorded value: 781.8485 m³
